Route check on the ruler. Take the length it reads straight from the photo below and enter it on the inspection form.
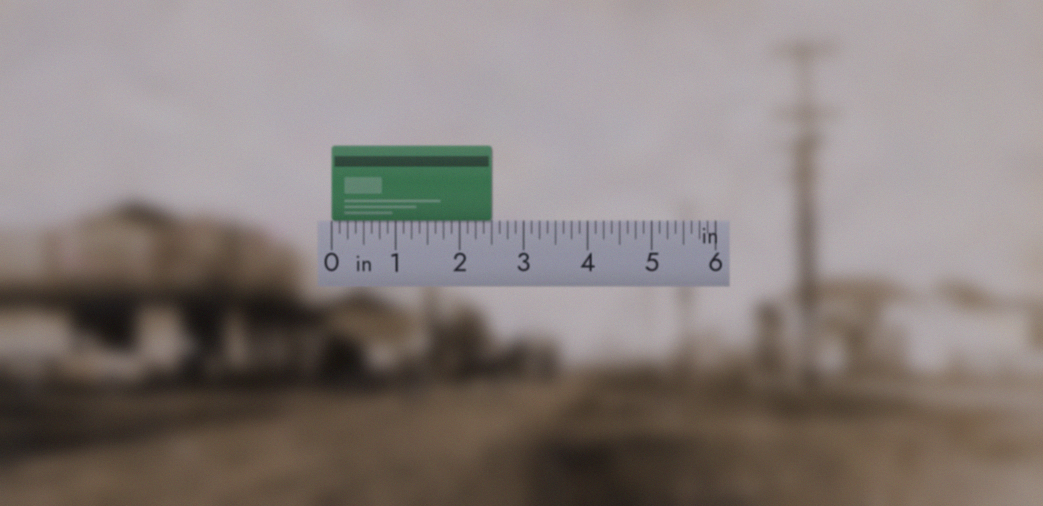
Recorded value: 2.5 in
